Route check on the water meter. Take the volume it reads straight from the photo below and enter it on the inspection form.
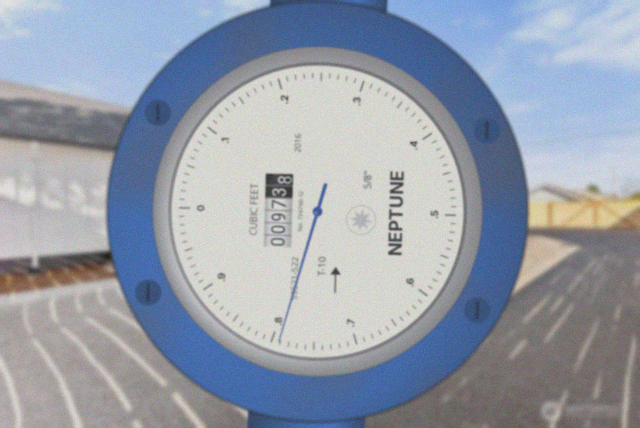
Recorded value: 9737.79 ft³
